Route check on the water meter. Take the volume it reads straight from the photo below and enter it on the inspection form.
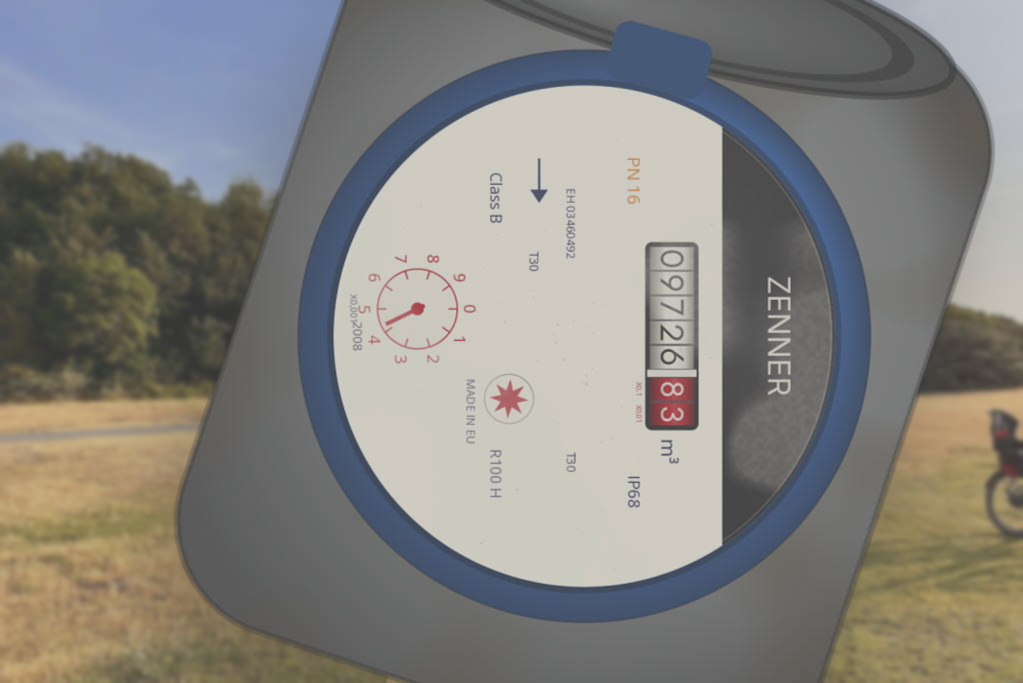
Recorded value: 9726.834 m³
